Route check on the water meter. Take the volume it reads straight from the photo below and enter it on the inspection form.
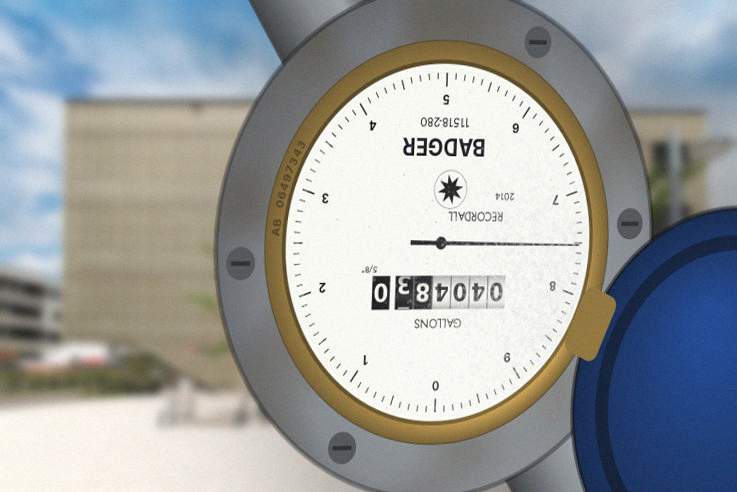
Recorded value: 404827.5 gal
